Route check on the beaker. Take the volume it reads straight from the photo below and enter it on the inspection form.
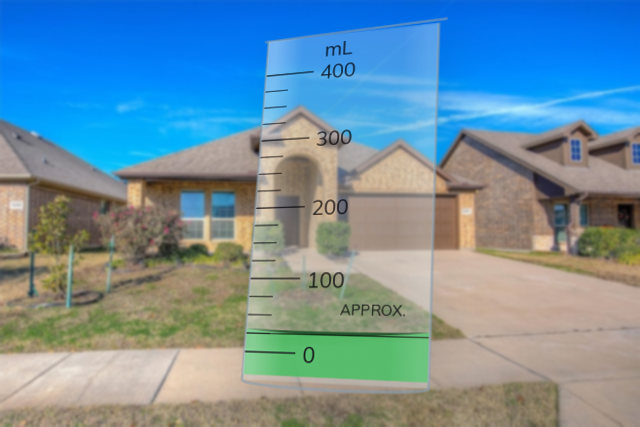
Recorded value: 25 mL
